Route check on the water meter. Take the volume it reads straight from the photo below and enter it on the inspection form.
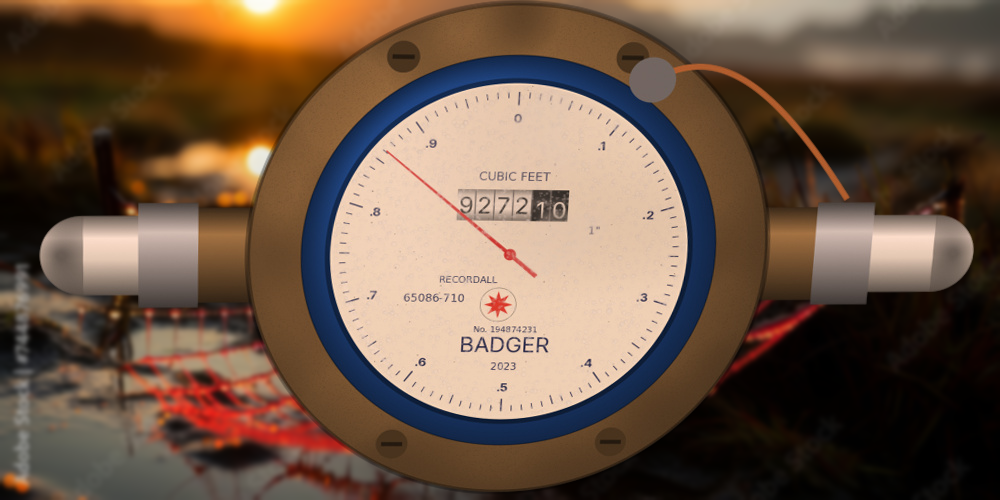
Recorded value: 927209.86 ft³
